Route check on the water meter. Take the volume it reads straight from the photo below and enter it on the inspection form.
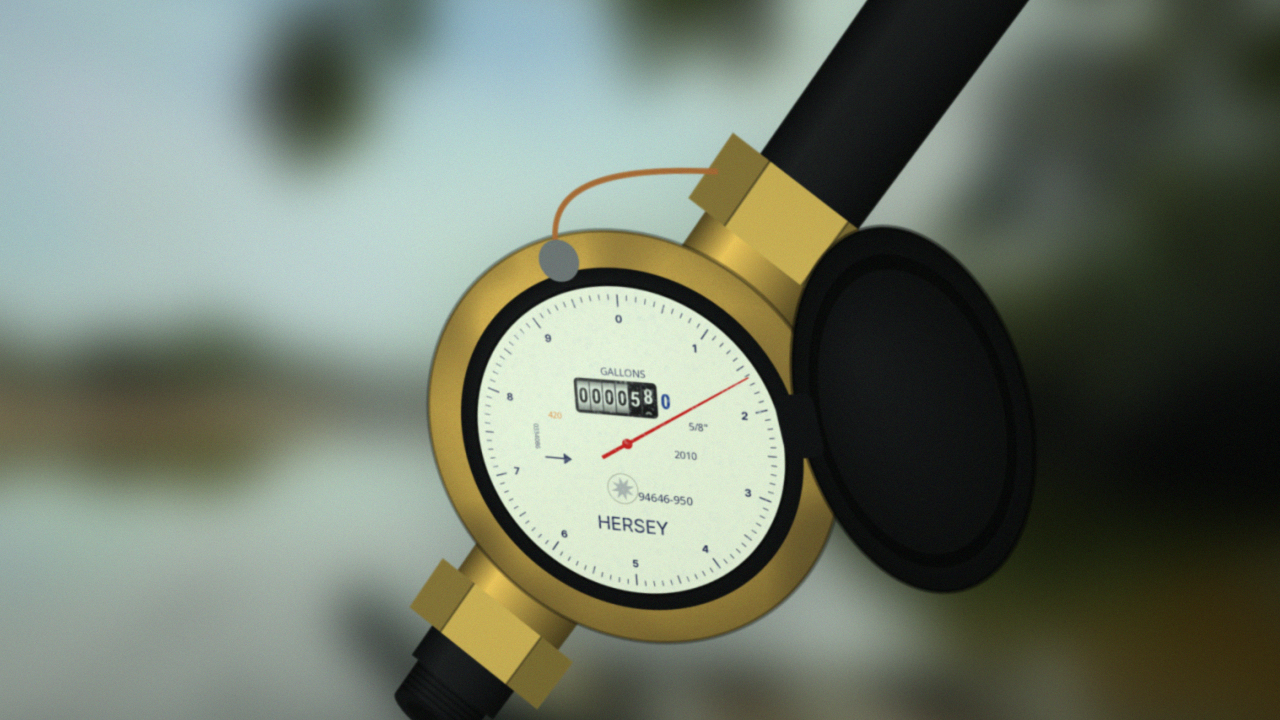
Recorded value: 581.6 gal
